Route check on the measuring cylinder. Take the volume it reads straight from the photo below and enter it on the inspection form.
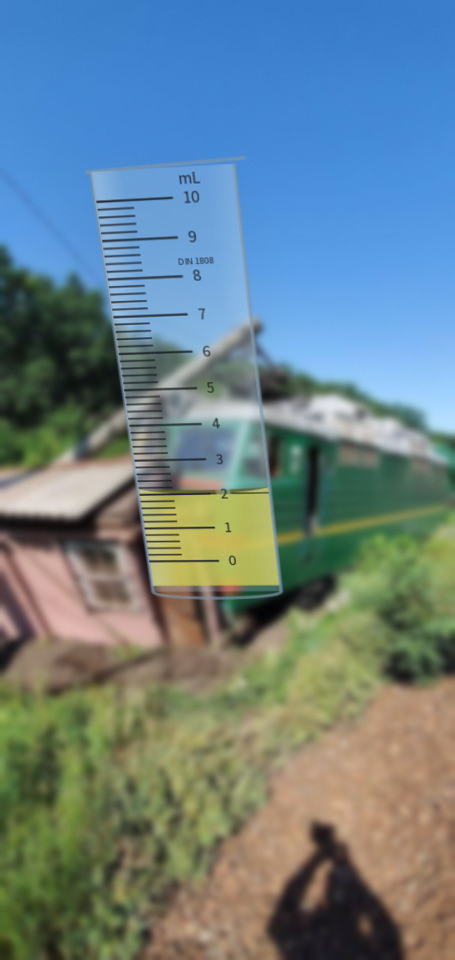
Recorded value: 2 mL
